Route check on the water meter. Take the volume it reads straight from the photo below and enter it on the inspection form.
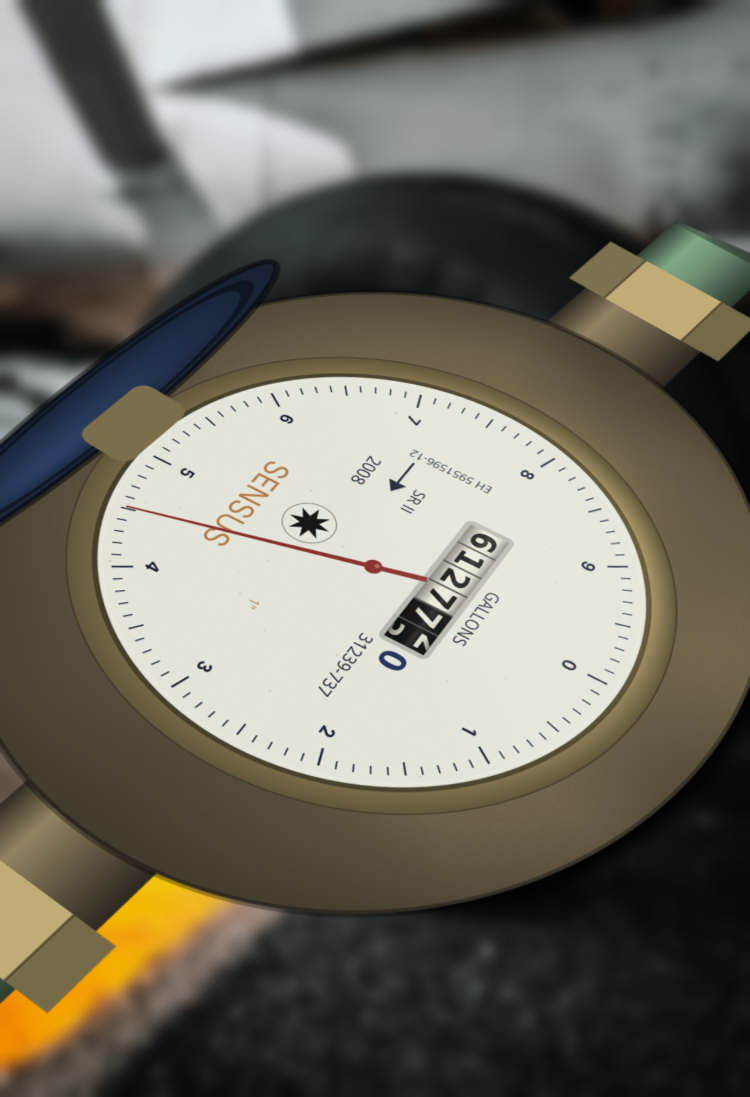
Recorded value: 6127724.5 gal
